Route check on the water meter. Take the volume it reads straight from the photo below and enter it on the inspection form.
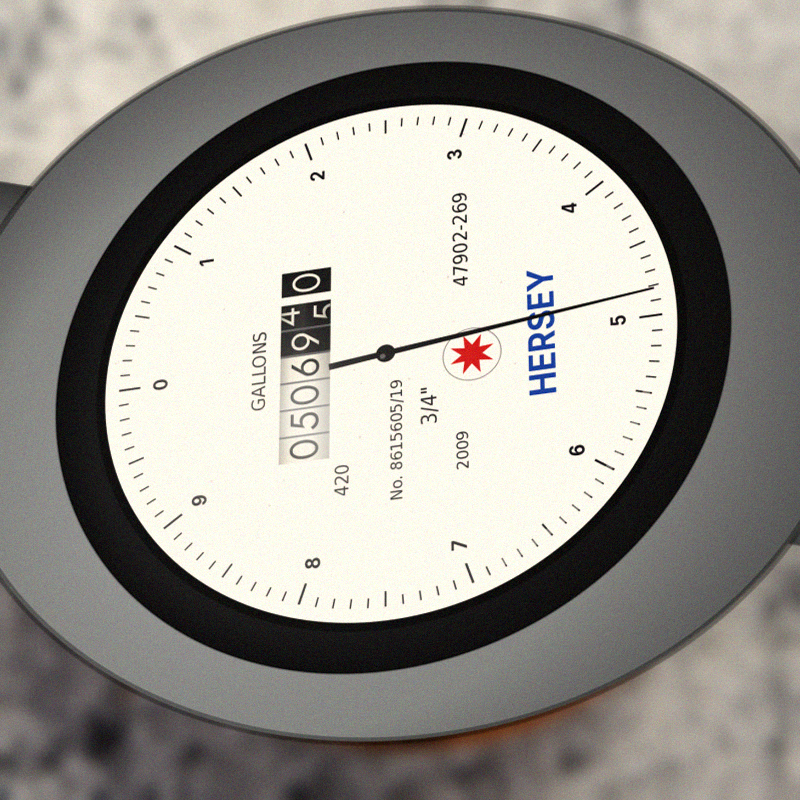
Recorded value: 506944.8 gal
